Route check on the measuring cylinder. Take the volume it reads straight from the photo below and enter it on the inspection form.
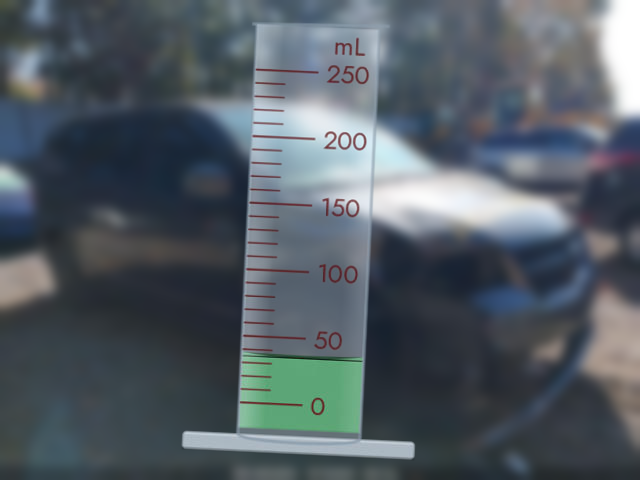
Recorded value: 35 mL
